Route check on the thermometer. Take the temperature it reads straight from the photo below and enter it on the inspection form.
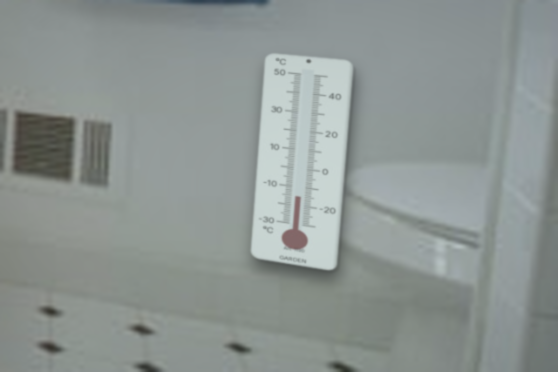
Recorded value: -15 °C
